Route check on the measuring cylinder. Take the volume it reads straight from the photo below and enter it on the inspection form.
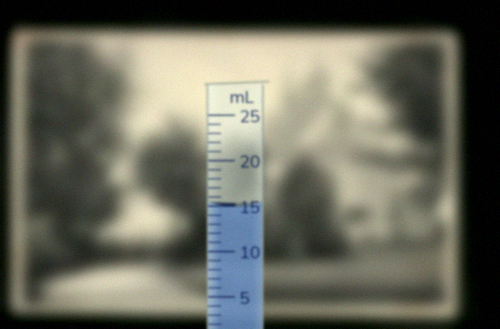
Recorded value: 15 mL
